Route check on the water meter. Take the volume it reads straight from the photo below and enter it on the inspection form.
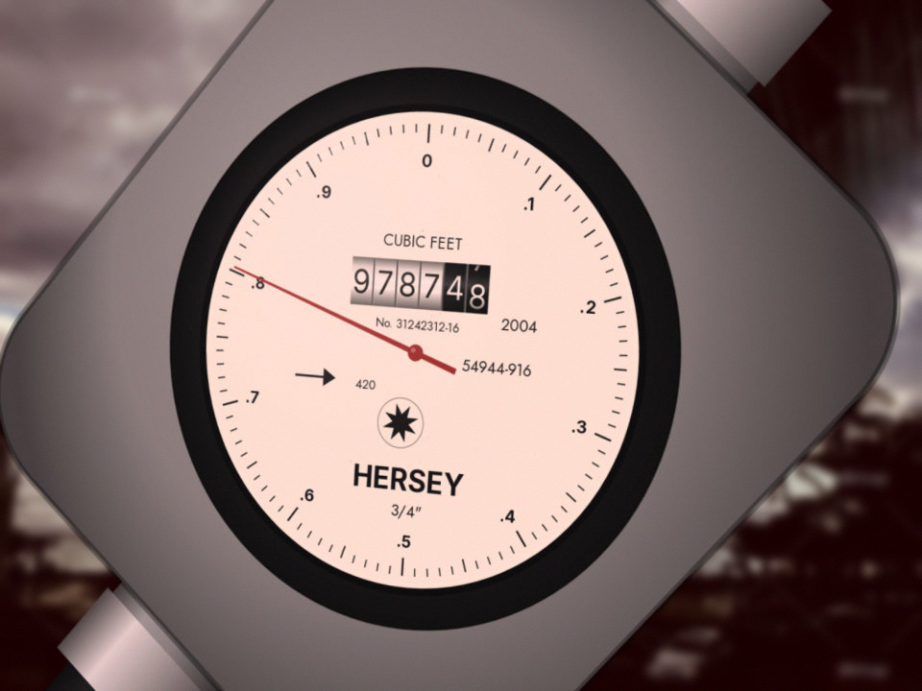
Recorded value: 978747.80 ft³
